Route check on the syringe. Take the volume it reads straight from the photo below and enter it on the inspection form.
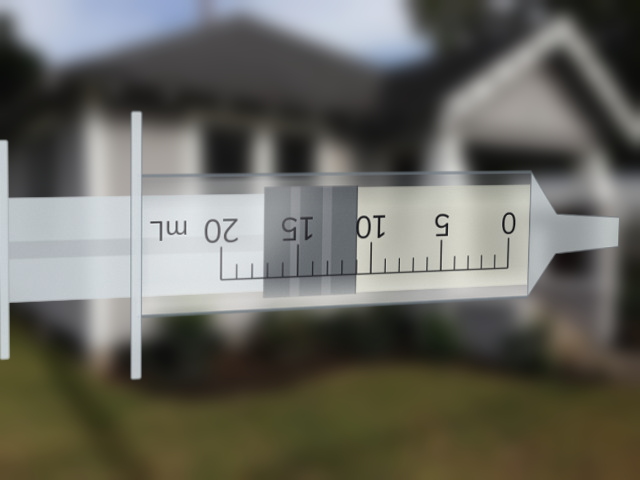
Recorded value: 11 mL
